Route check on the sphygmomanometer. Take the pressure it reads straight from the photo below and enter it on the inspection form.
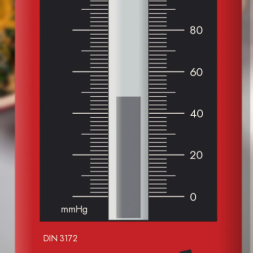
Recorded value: 48 mmHg
